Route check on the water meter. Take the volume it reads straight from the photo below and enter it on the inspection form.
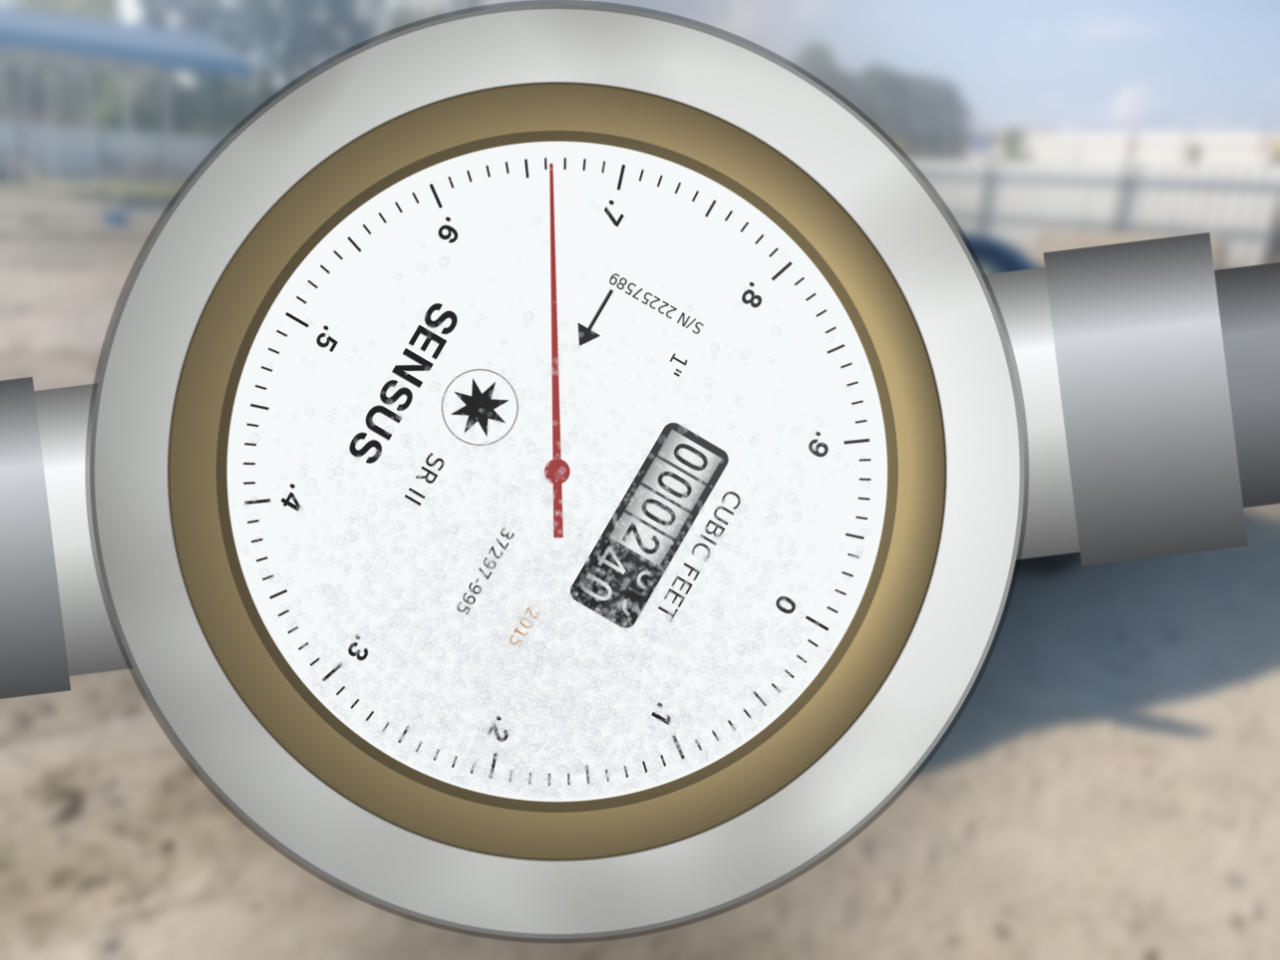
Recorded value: 239.66 ft³
